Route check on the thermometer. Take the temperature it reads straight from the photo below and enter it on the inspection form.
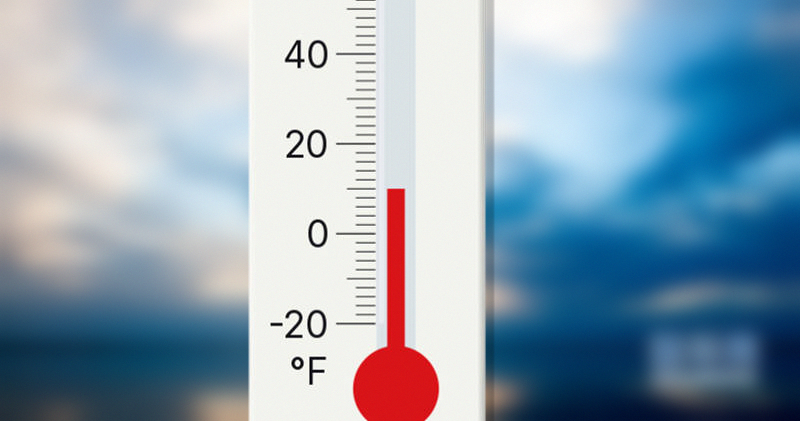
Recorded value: 10 °F
